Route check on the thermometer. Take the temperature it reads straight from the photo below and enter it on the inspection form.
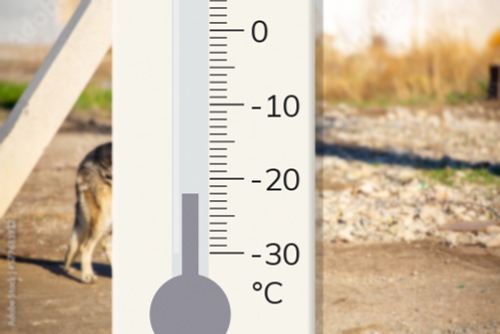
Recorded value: -22 °C
